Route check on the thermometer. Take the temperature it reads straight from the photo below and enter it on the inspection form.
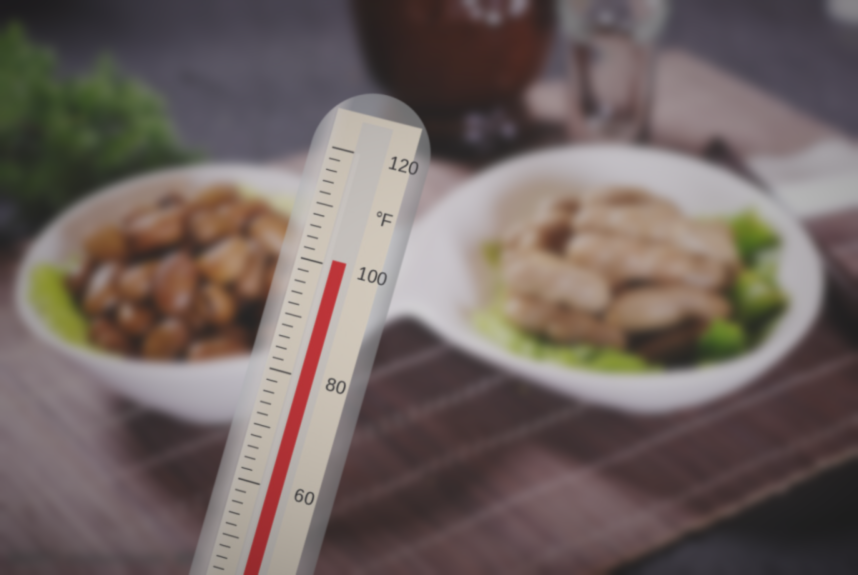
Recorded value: 101 °F
